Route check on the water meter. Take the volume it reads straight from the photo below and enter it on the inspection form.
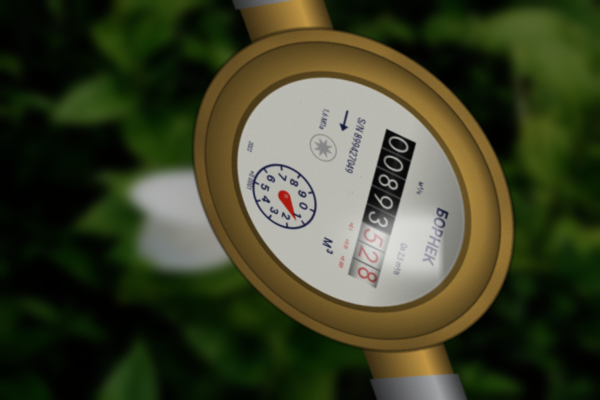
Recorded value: 893.5281 m³
